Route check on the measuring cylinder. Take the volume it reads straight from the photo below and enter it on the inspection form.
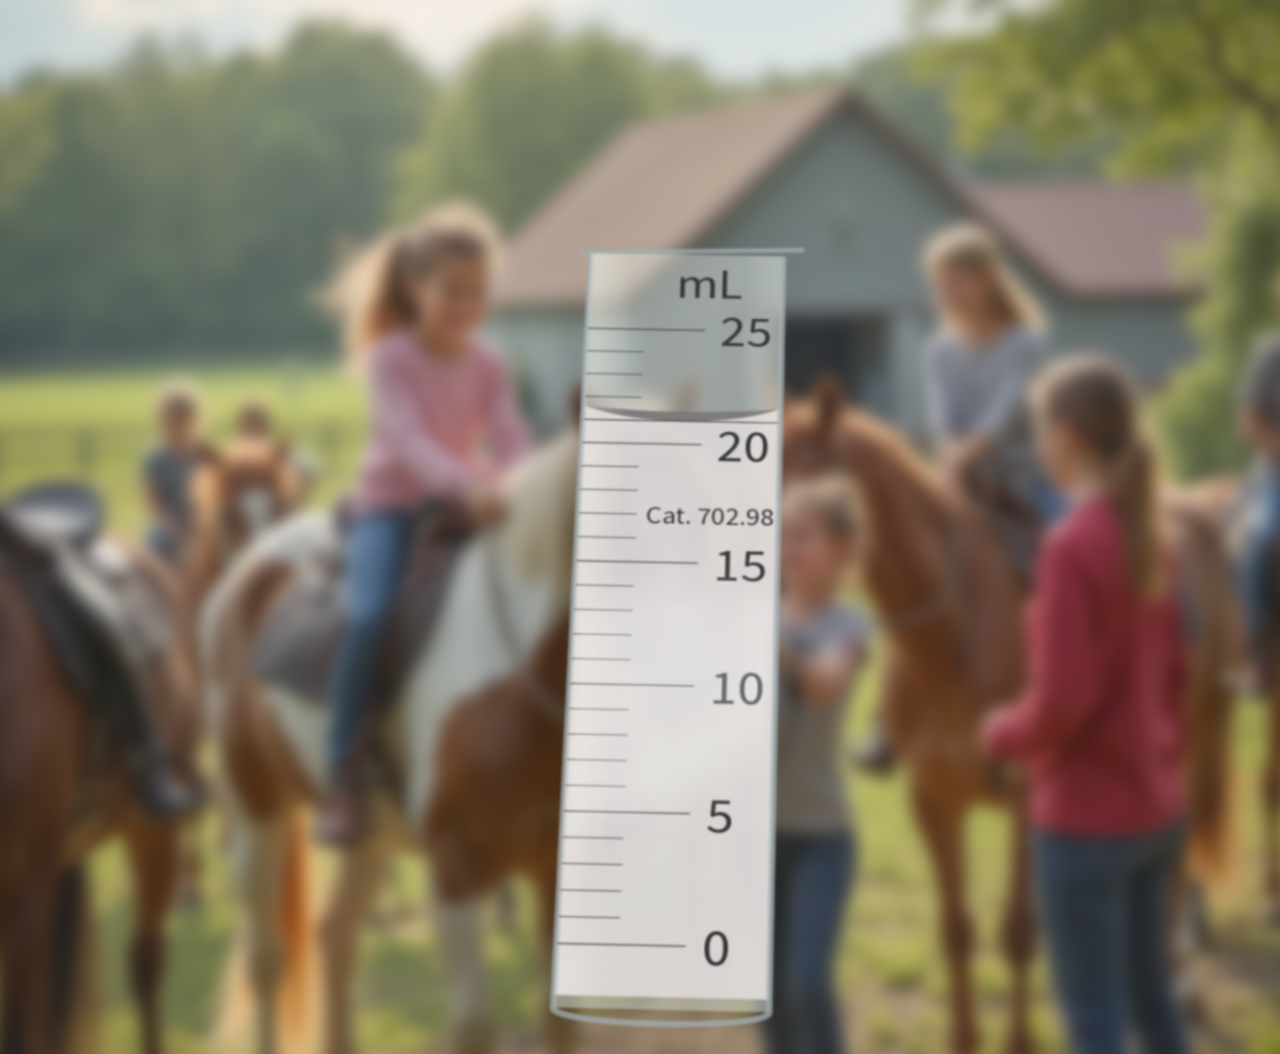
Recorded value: 21 mL
